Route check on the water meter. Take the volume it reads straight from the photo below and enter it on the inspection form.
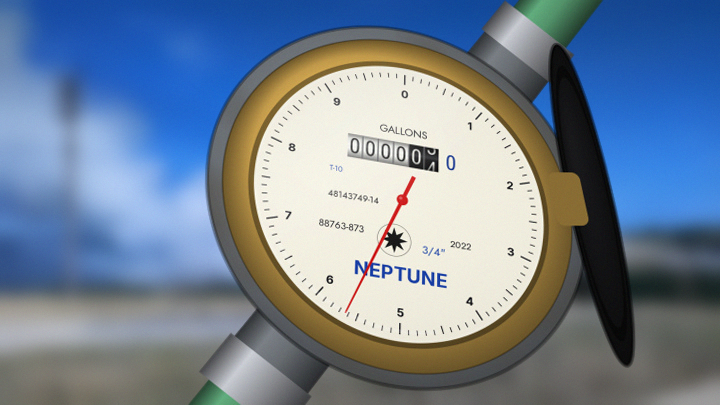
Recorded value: 35.6 gal
